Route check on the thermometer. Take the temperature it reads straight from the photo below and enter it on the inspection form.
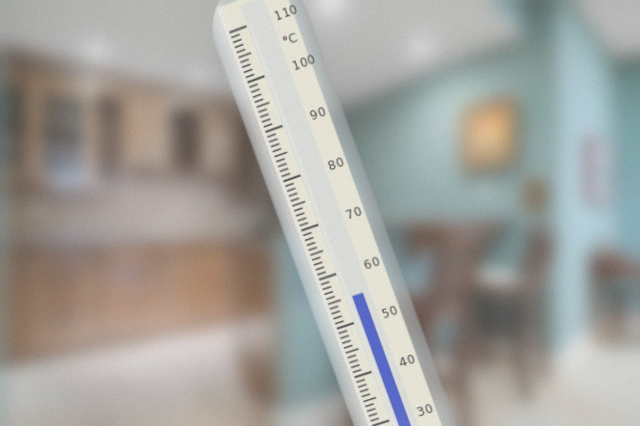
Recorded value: 55 °C
